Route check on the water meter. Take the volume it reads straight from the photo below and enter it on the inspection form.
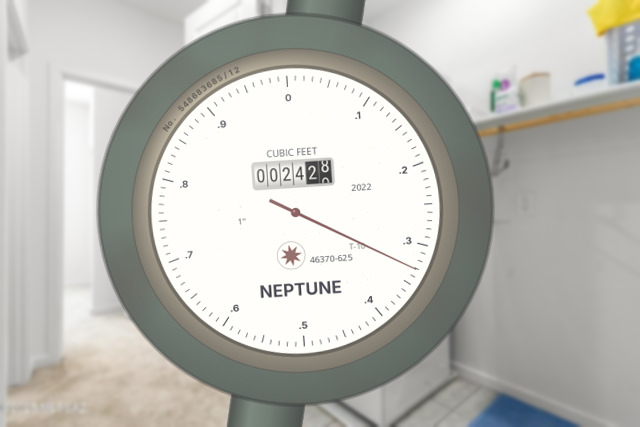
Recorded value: 2428.33 ft³
